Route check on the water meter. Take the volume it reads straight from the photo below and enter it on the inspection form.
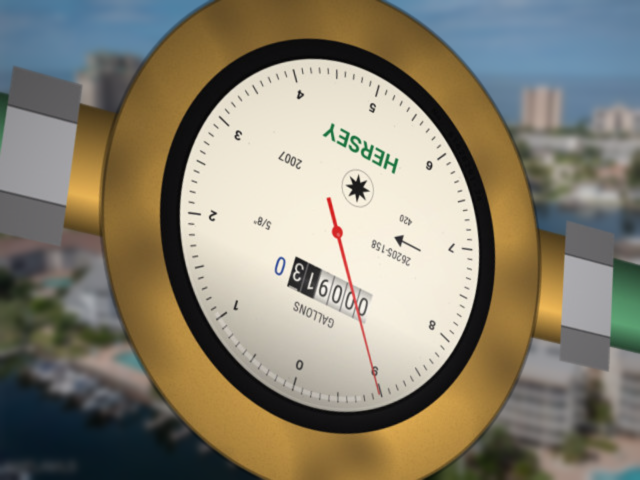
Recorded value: 9129.0 gal
